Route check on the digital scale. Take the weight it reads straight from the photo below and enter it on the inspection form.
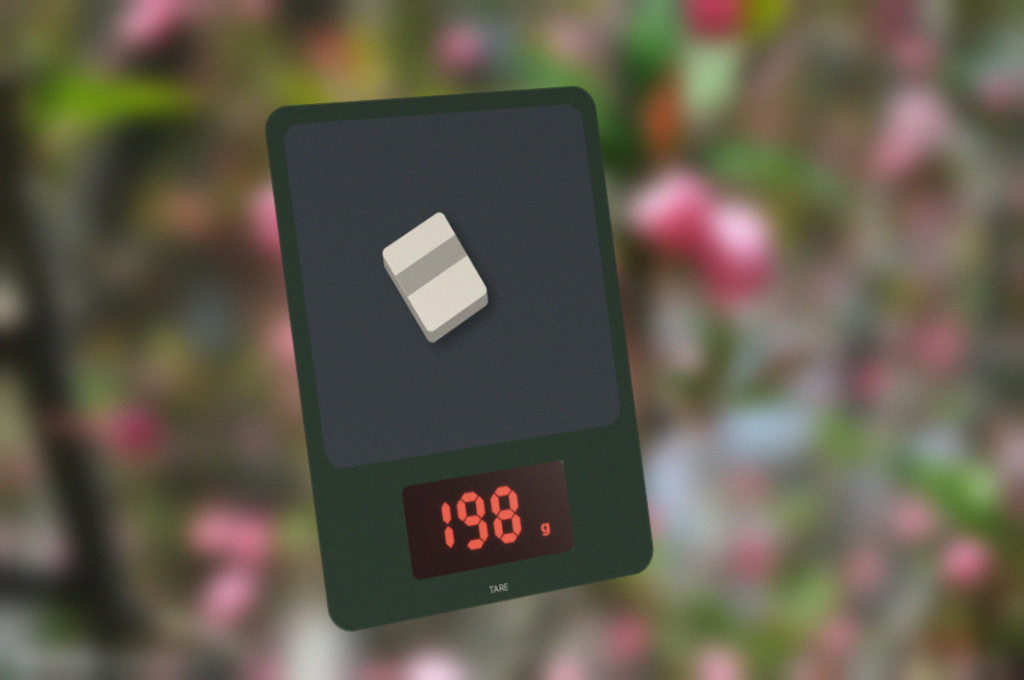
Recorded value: 198 g
